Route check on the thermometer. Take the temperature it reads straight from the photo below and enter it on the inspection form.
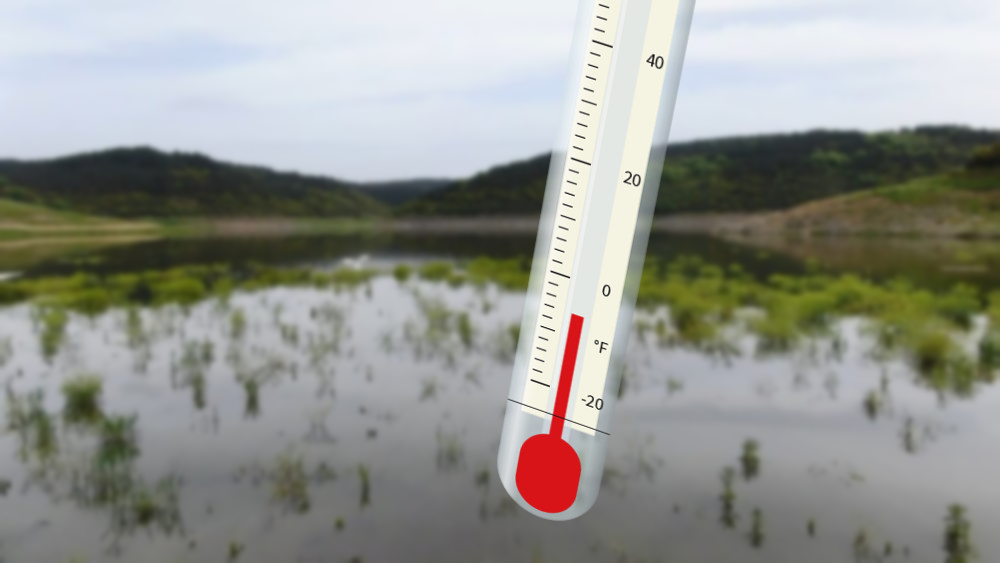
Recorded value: -6 °F
